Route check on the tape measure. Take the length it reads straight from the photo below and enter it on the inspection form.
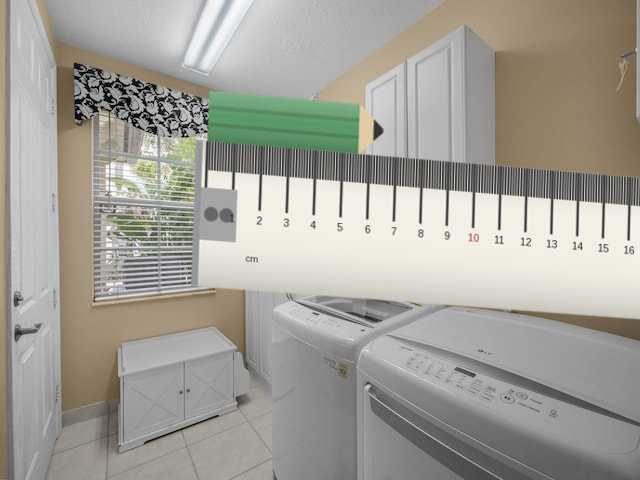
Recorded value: 6.5 cm
